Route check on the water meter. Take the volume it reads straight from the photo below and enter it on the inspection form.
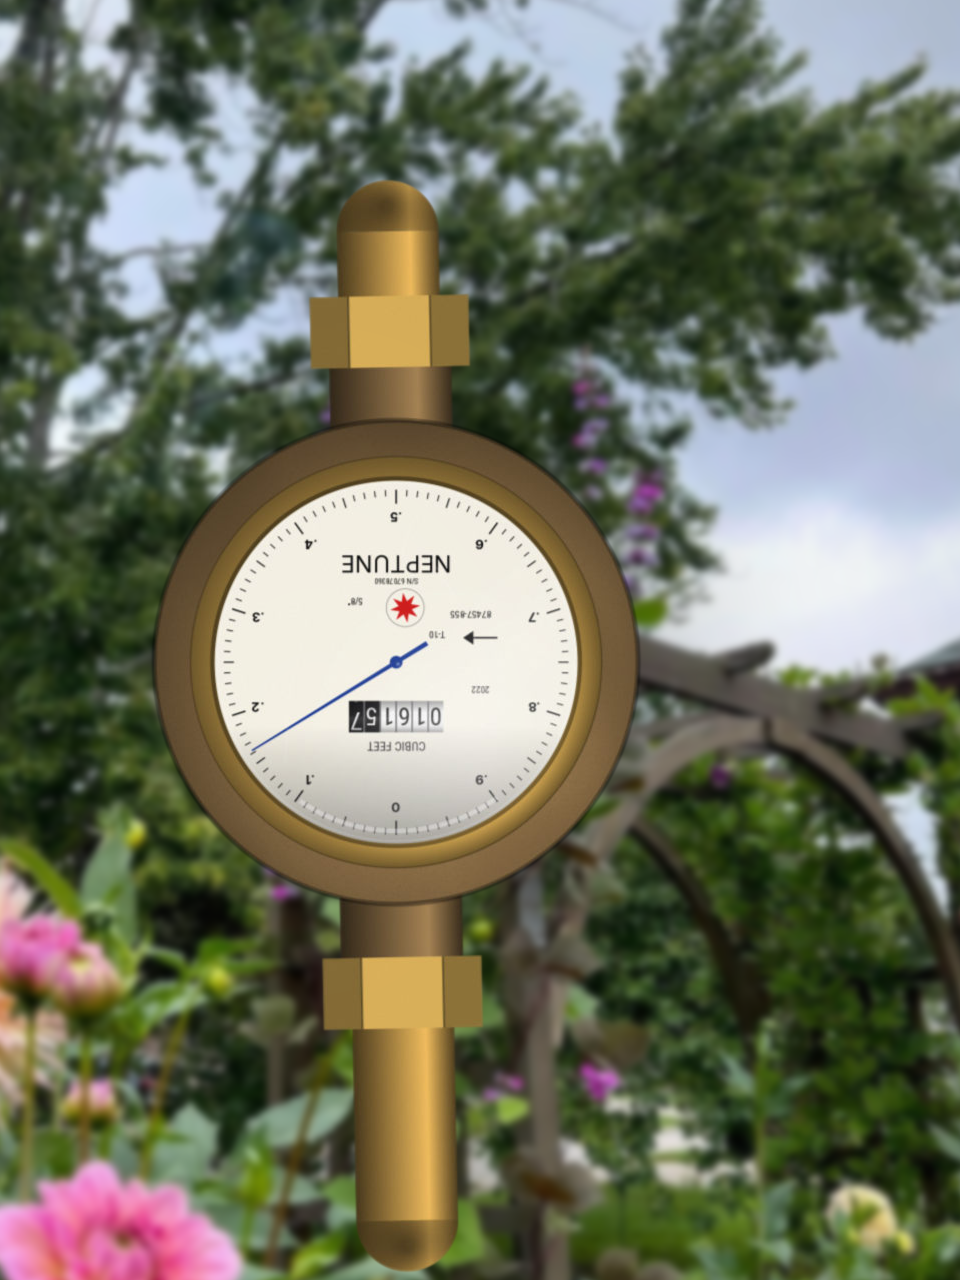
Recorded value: 16157.16 ft³
